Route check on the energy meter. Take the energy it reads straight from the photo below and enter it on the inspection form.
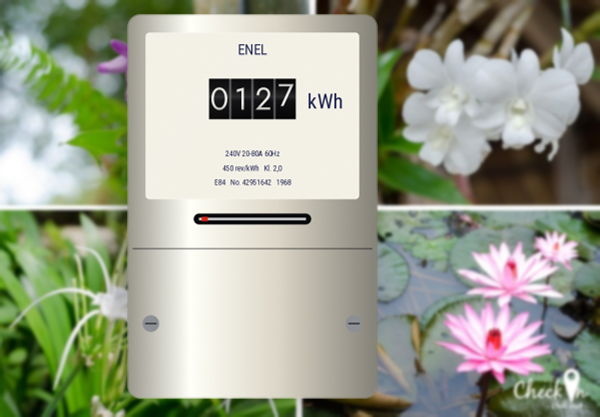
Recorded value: 127 kWh
